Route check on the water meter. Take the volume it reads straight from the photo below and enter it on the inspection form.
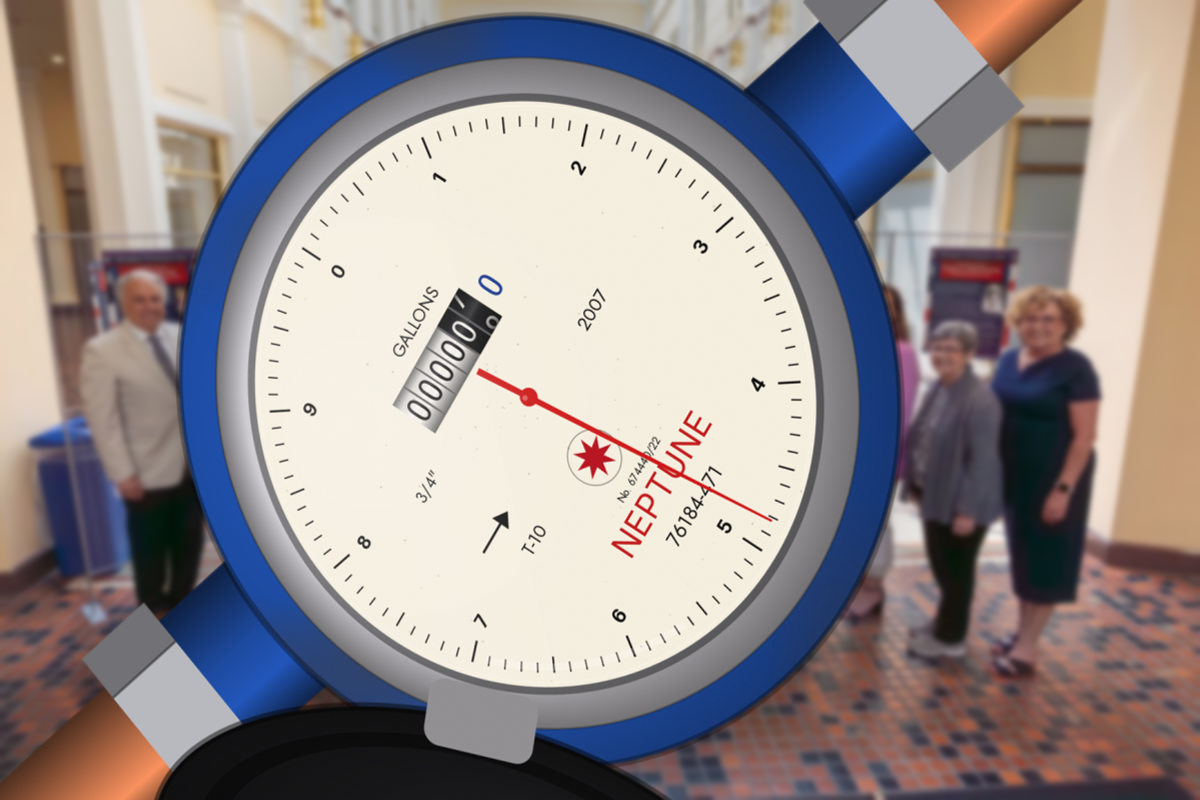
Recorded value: 74.8 gal
